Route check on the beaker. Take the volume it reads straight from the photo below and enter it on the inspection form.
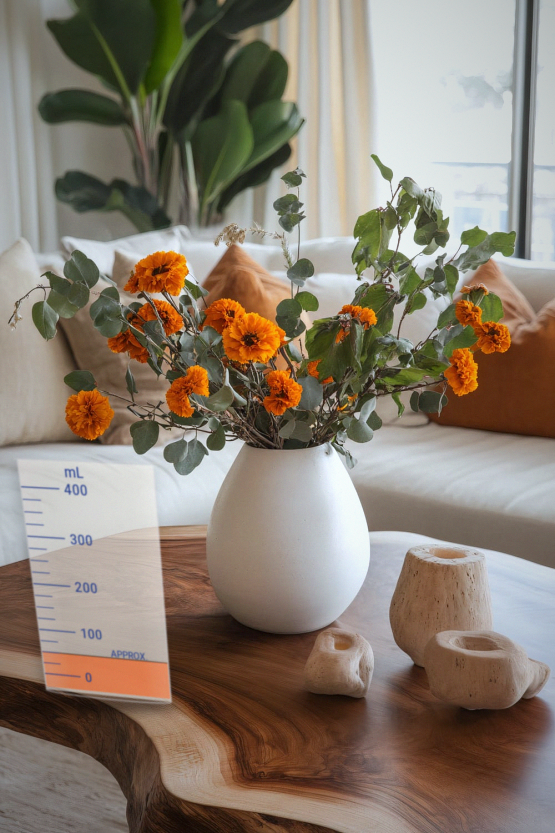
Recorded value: 50 mL
